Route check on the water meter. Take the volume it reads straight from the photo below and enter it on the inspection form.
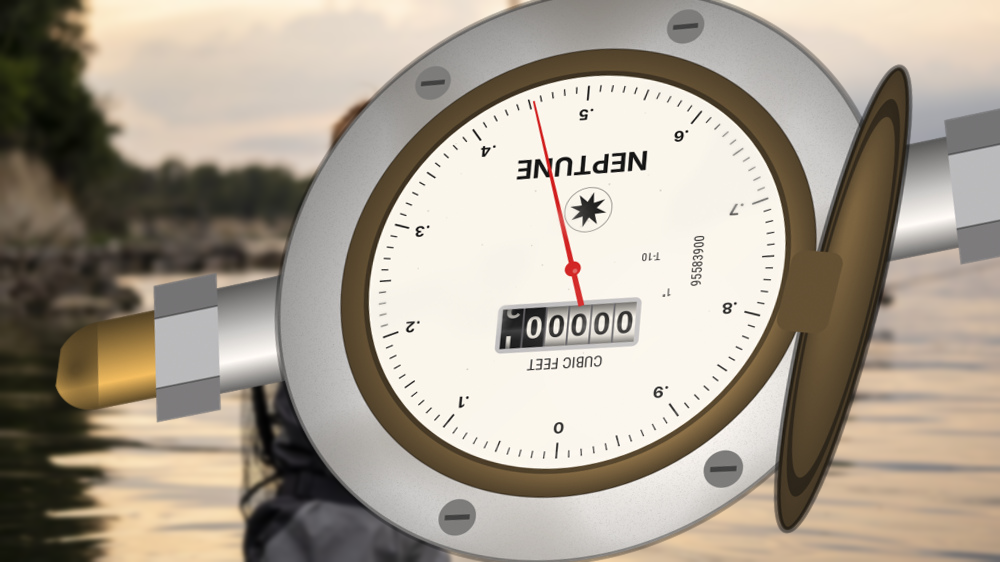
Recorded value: 1.45 ft³
